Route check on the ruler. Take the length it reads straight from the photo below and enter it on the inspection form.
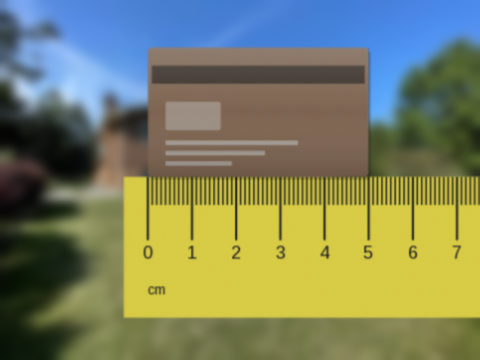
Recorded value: 5 cm
